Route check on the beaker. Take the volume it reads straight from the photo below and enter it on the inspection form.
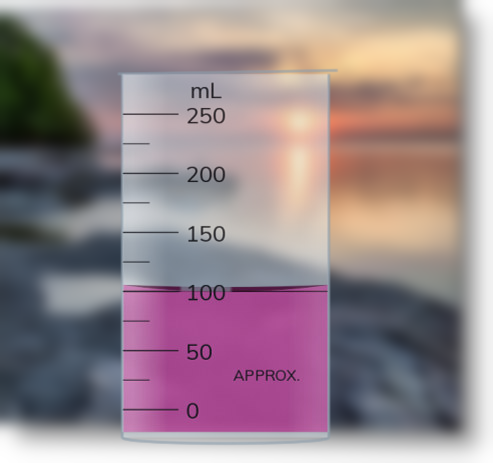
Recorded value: 100 mL
